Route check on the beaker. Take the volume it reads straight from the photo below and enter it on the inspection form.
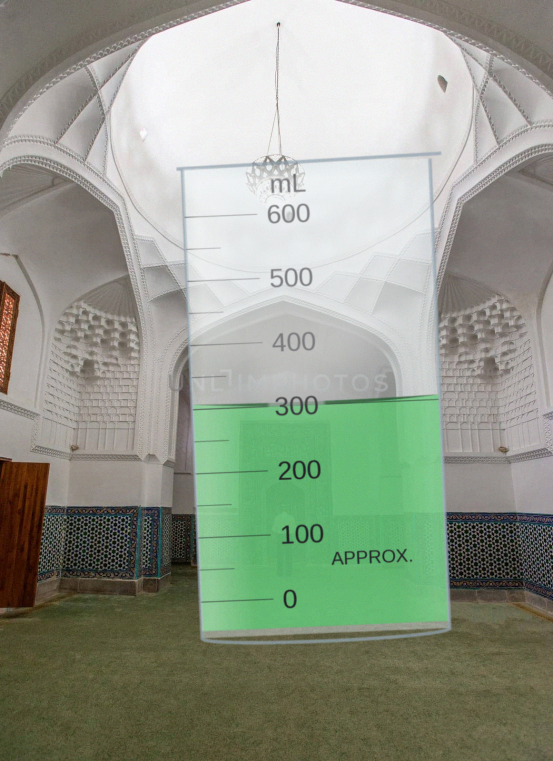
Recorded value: 300 mL
